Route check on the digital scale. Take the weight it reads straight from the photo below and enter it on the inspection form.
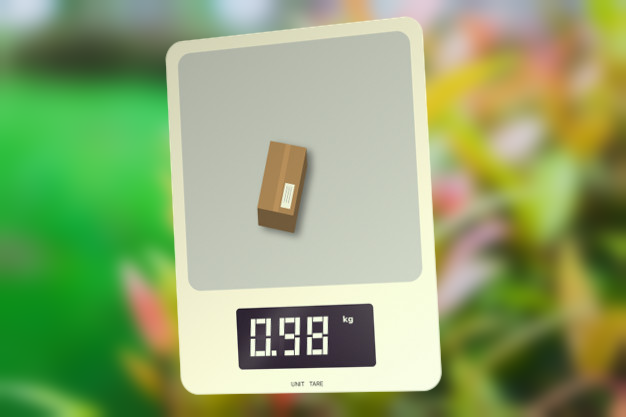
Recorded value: 0.98 kg
